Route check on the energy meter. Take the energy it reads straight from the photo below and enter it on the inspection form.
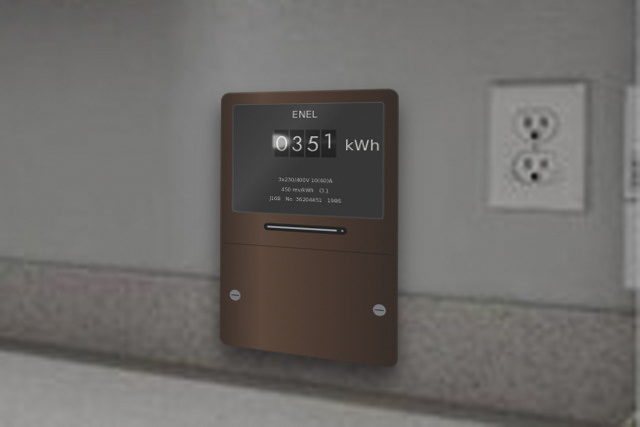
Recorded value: 351 kWh
